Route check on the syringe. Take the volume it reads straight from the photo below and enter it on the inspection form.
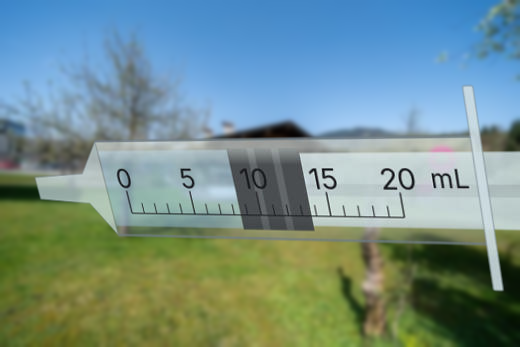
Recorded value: 8.5 mL
